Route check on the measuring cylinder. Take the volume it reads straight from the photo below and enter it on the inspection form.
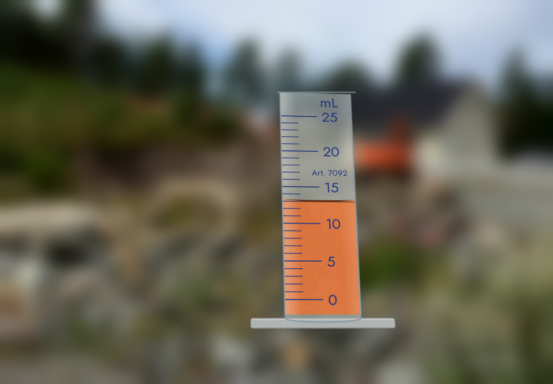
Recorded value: 13 mL
